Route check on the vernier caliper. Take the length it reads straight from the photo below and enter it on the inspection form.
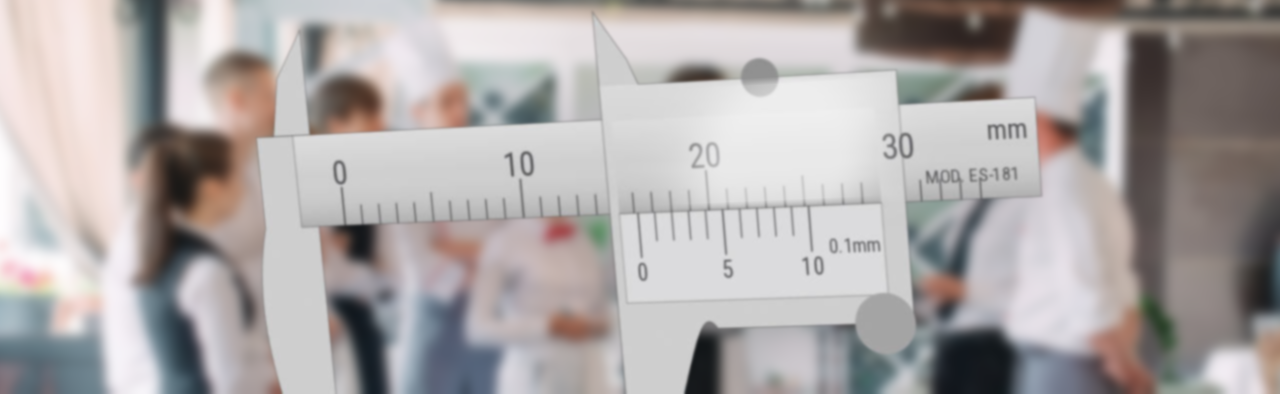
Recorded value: 16.2 mm
